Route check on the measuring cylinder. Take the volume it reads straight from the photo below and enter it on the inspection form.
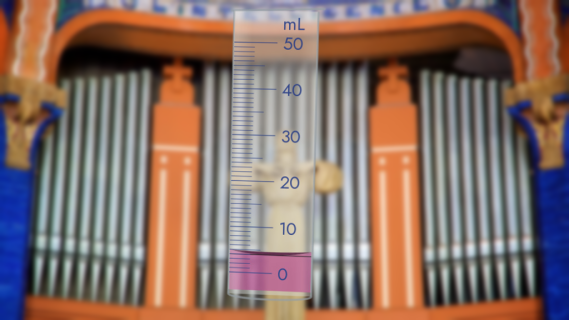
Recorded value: 4 mL
